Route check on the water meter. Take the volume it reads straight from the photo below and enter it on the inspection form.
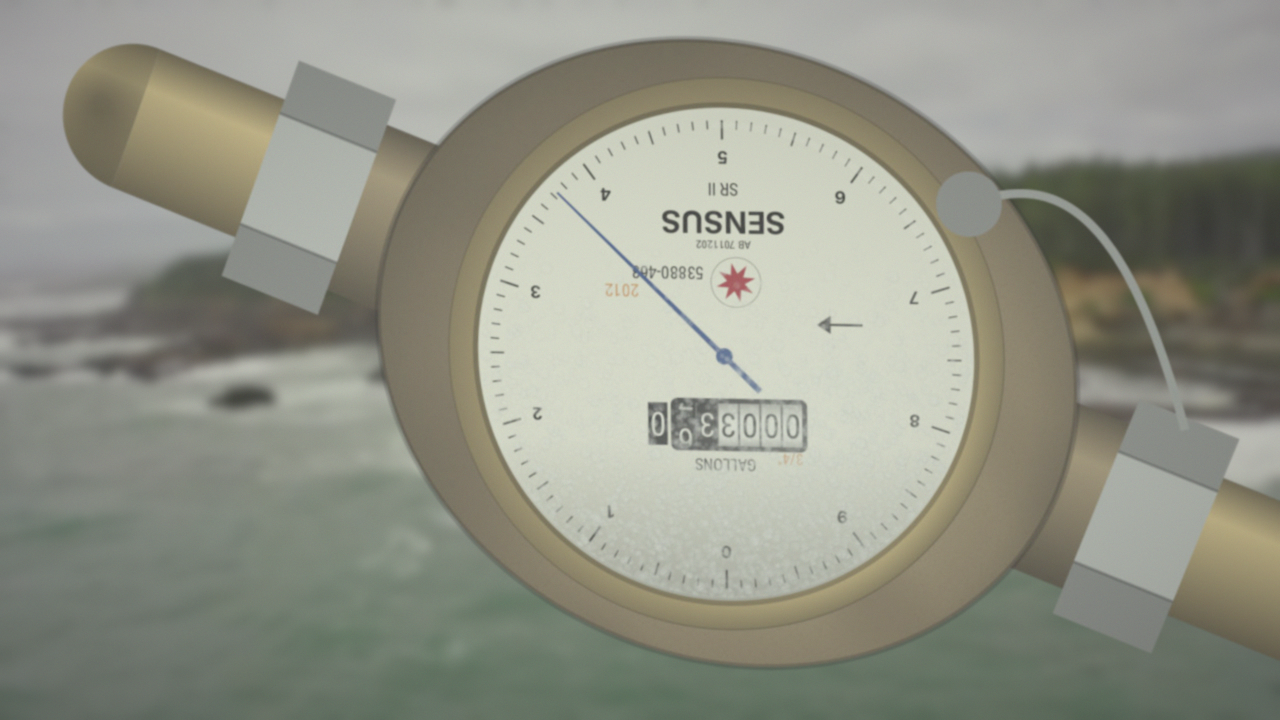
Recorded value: 3363.7 gal
